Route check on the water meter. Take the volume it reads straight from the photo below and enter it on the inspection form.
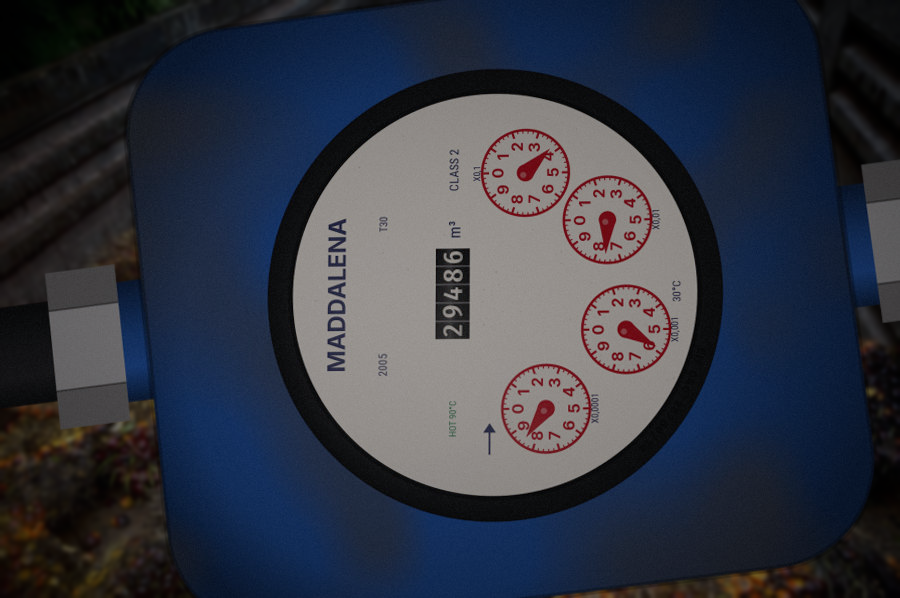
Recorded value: 29486.3758 m³
